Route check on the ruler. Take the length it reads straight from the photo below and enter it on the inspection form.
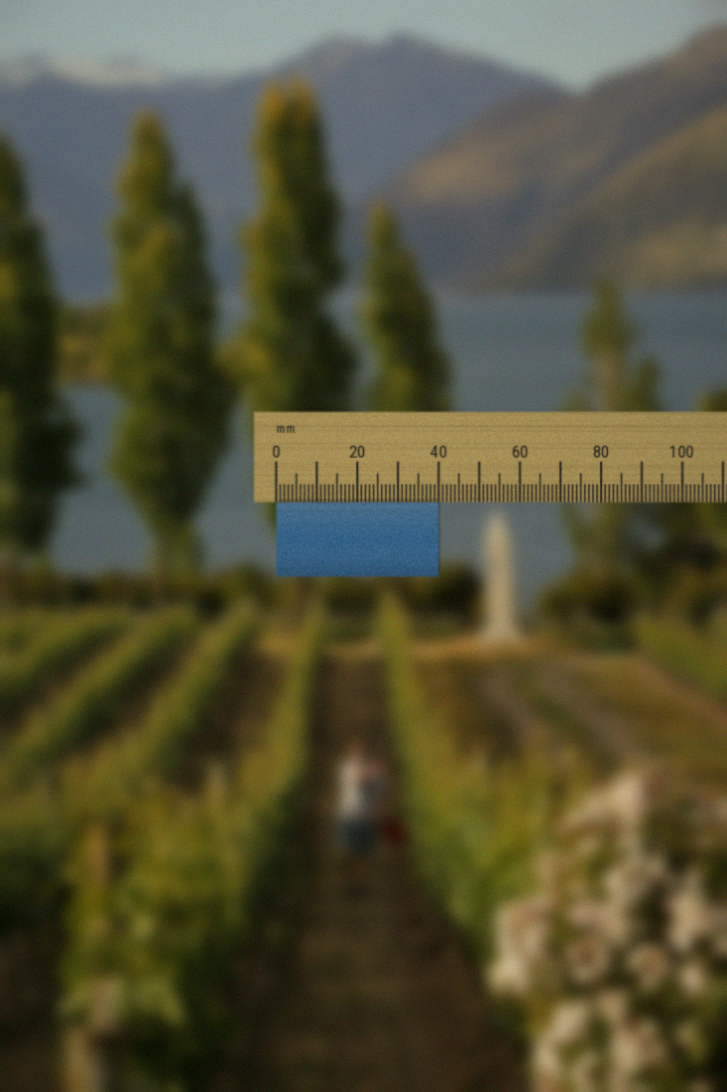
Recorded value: 40 mm
